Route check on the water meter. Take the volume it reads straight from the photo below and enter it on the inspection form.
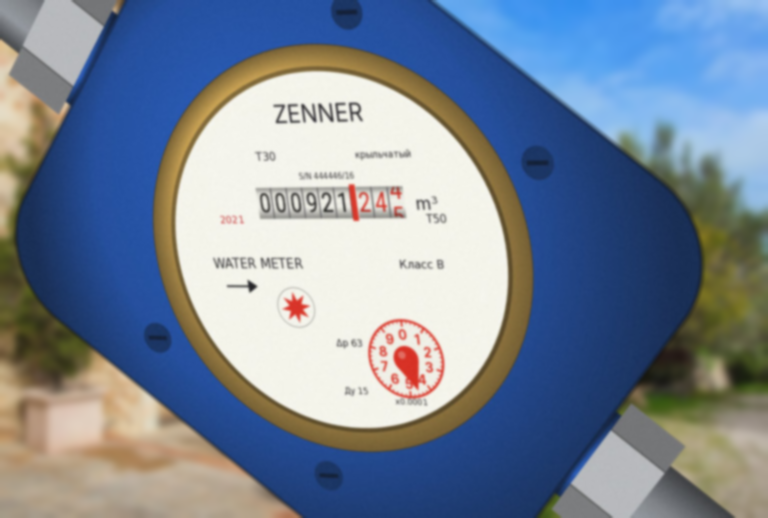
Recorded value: 921.2444 m³
